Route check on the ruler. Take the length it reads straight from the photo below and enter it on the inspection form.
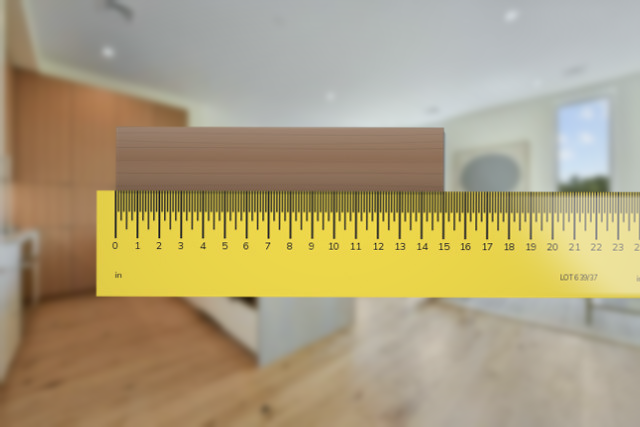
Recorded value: 15 in
